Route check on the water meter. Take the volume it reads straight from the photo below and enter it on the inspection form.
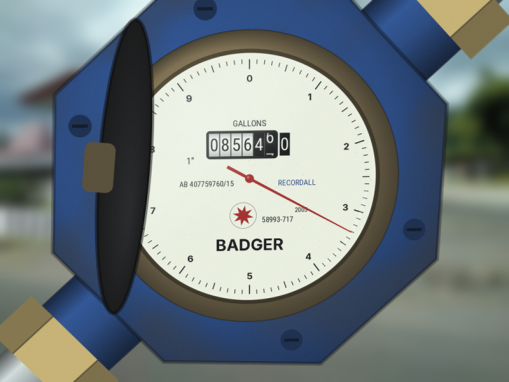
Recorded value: 856463.3 gal
